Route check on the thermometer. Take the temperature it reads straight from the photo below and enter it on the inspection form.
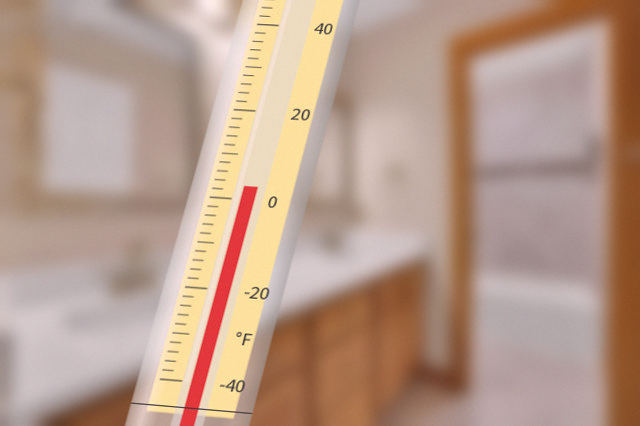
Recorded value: 3 °F
